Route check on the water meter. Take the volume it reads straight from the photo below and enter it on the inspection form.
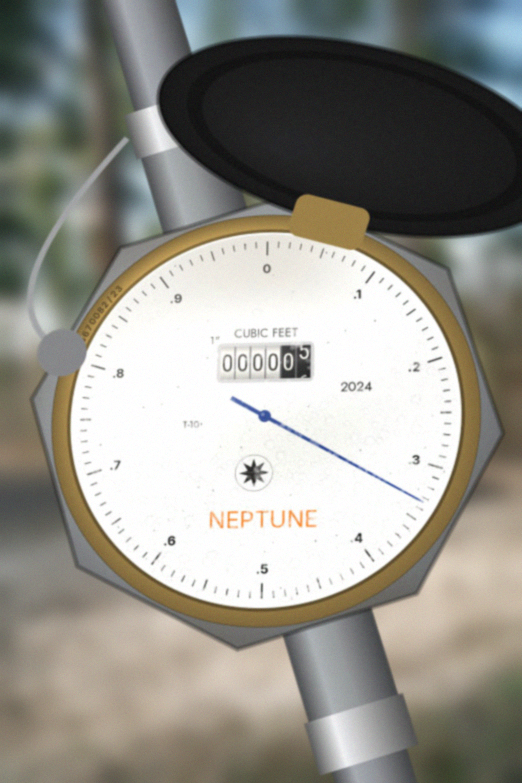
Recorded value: 5.33 ft³
